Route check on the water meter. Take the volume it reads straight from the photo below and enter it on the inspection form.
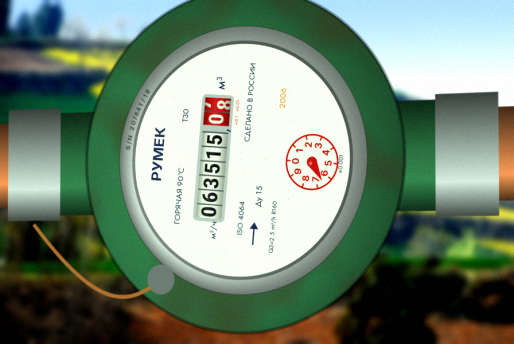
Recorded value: 63515.076 m³
